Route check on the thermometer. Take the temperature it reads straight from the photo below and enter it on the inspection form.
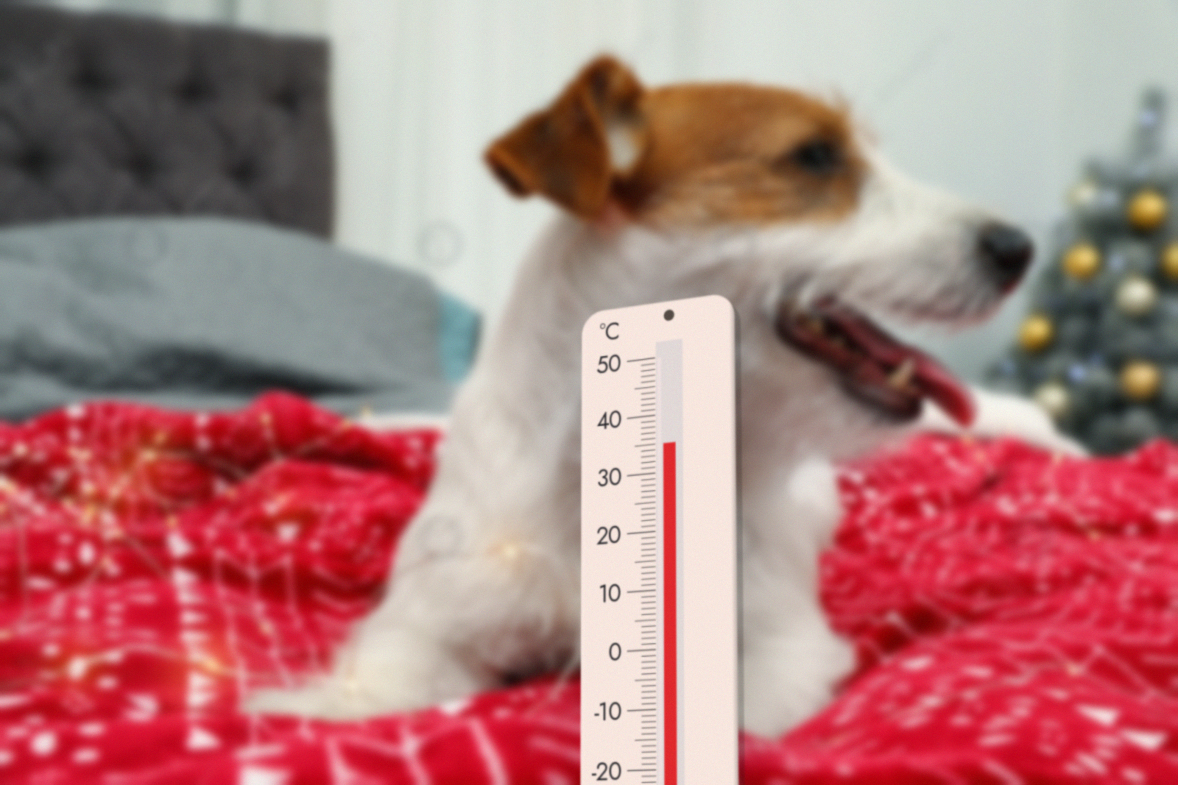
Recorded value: 35 °C
